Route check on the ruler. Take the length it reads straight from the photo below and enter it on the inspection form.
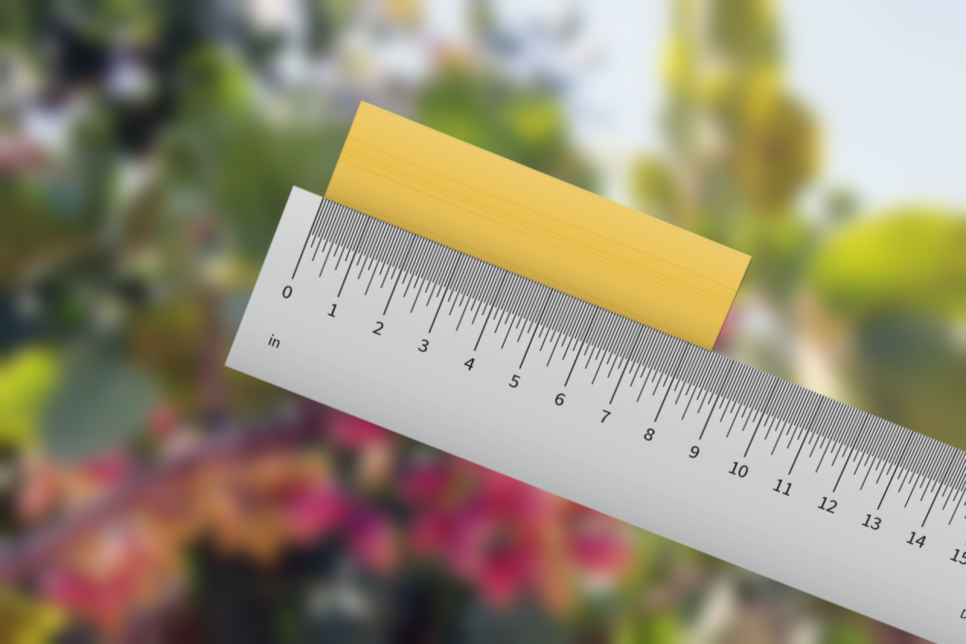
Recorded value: 8.5 in
